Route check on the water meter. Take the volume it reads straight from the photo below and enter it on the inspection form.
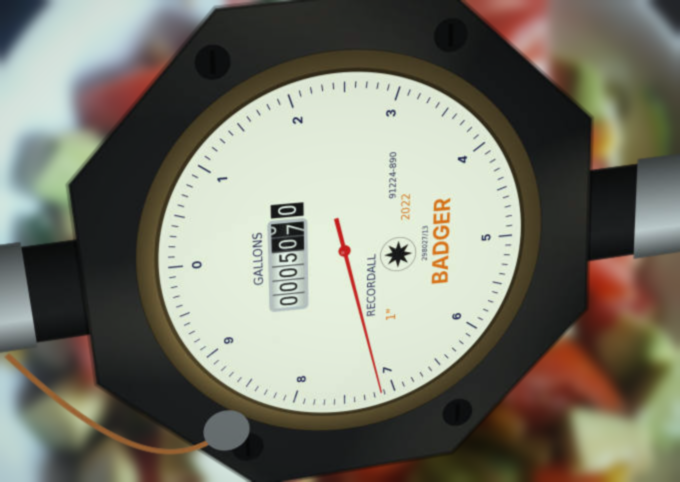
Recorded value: 5067.1 gal
